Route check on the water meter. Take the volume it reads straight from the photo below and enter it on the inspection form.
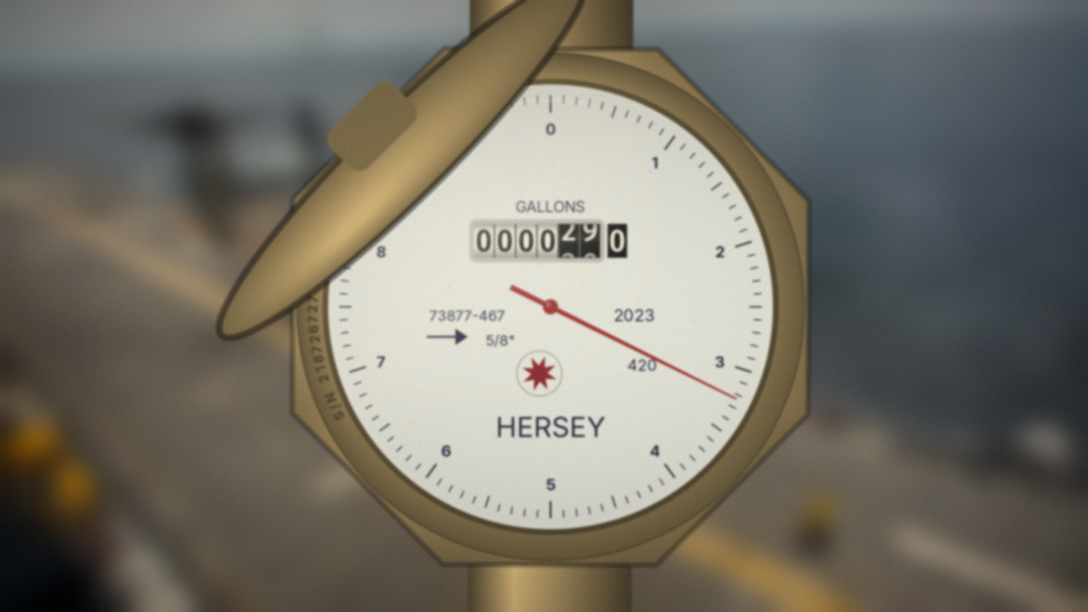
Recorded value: 293.2 gal
